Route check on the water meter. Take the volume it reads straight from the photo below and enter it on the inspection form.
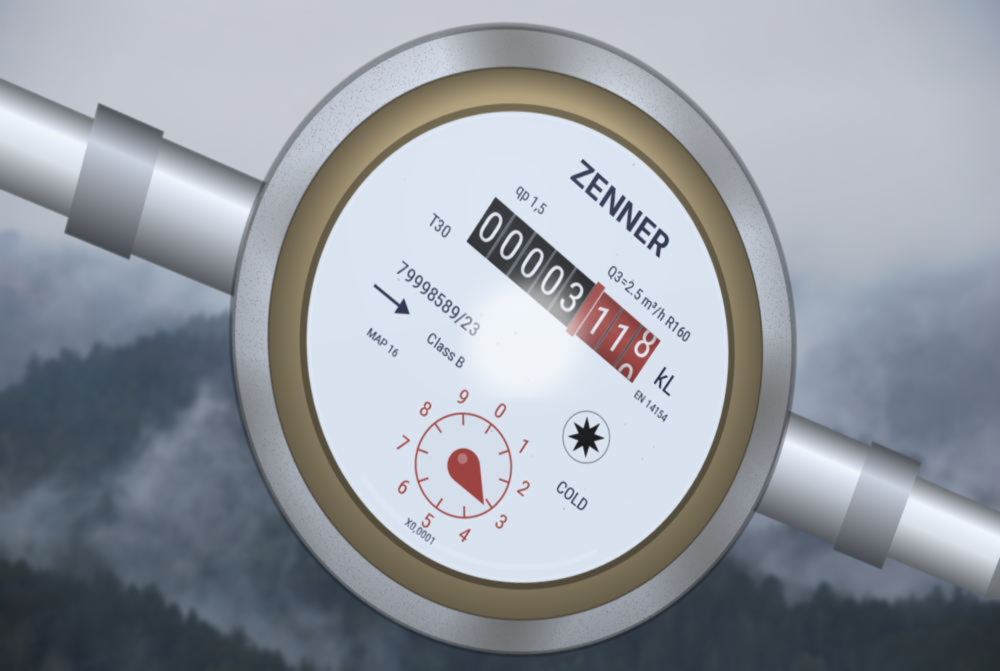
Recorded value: 3.1183 kL
